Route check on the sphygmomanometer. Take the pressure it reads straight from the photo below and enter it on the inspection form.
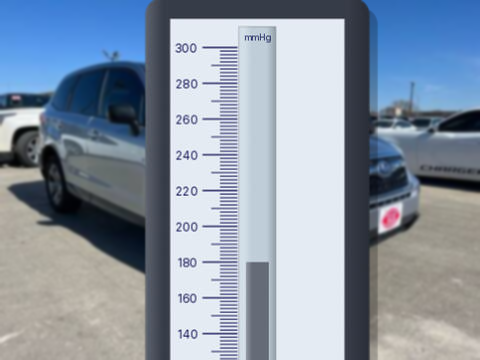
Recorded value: 180 mmHg
